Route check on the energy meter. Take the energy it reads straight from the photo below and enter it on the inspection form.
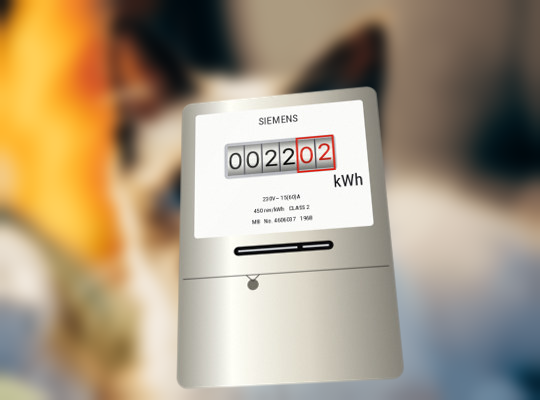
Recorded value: 22.02 kWh
